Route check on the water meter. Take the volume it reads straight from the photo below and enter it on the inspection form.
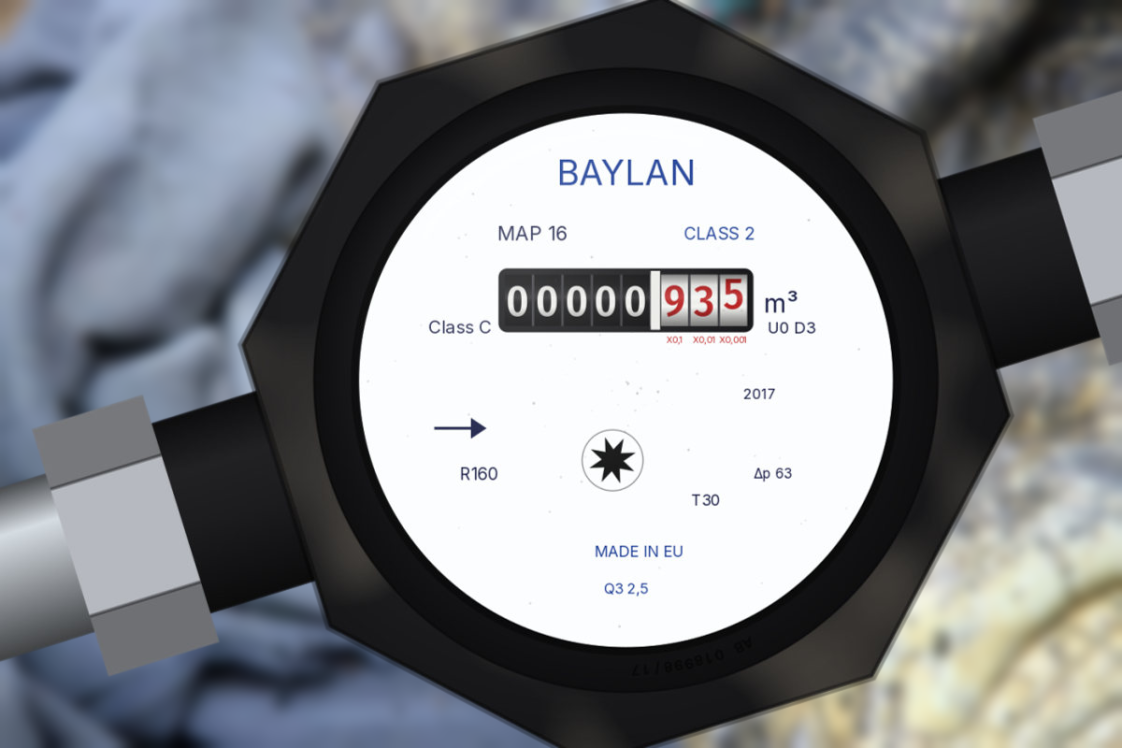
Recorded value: 0.935 m³
